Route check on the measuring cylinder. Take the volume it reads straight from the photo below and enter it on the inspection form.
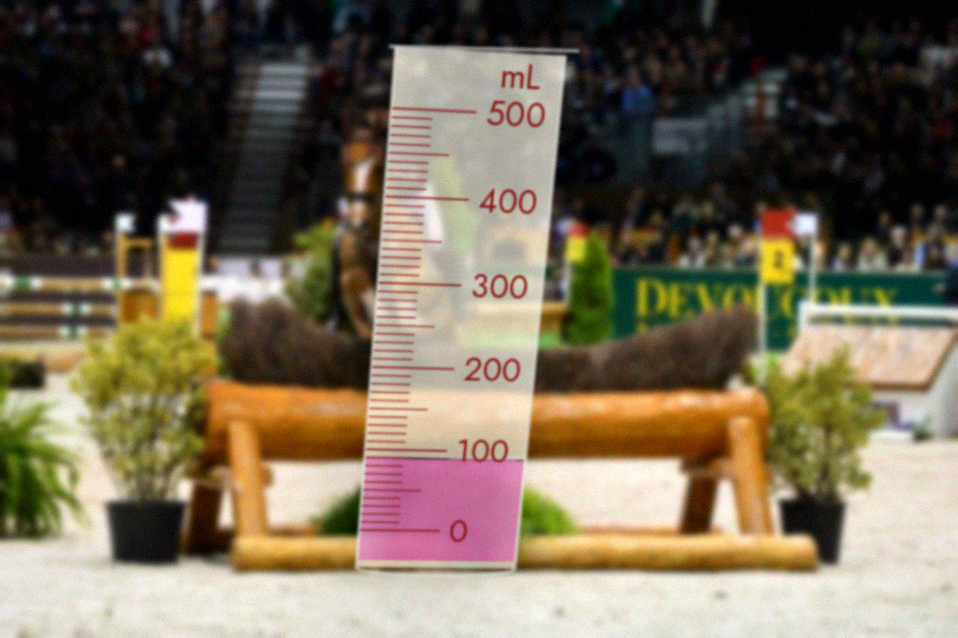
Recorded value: 90 mL
